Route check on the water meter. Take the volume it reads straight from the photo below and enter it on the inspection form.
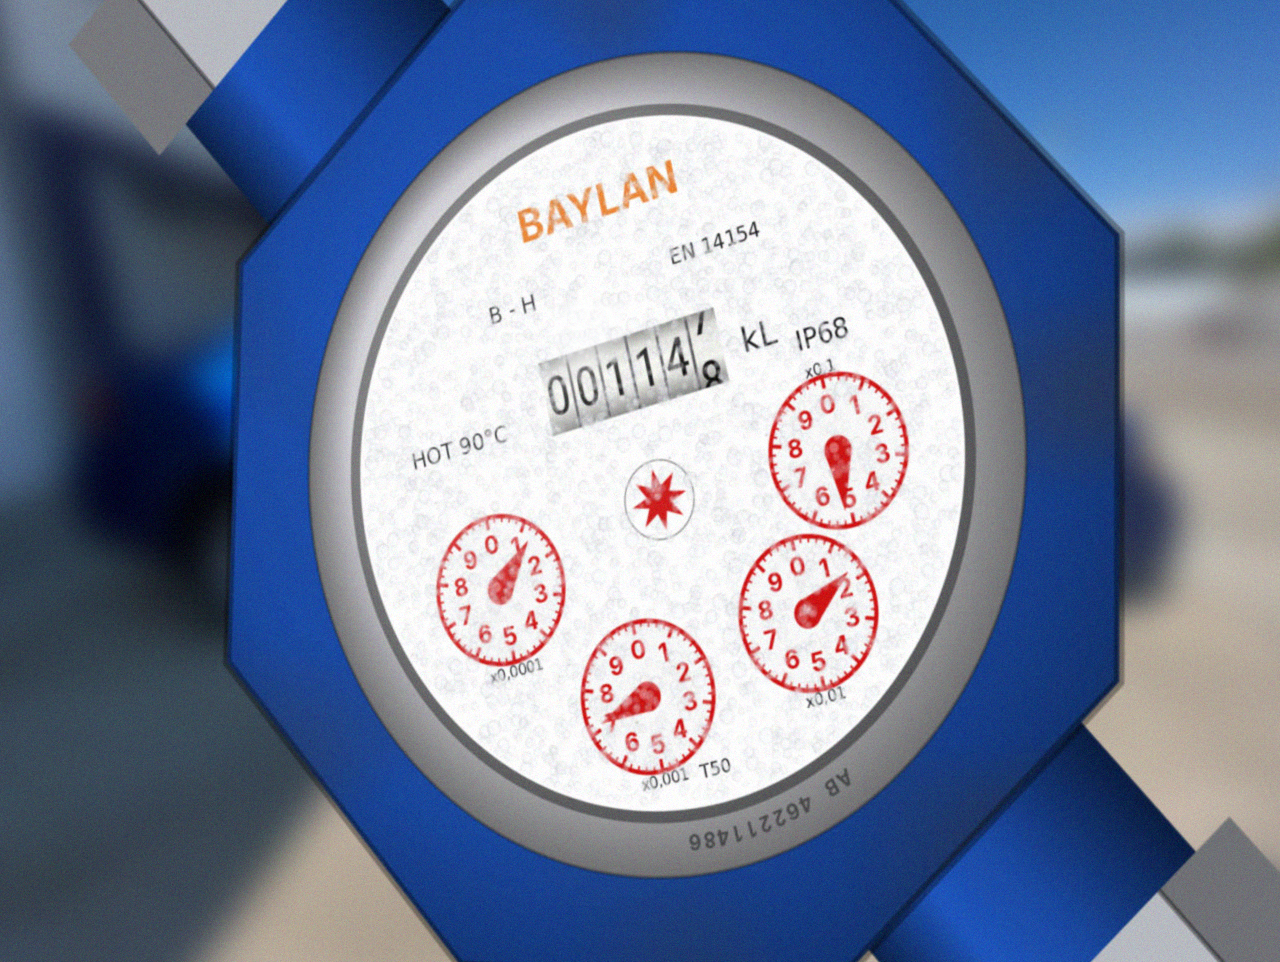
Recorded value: 1147.5171 kL
